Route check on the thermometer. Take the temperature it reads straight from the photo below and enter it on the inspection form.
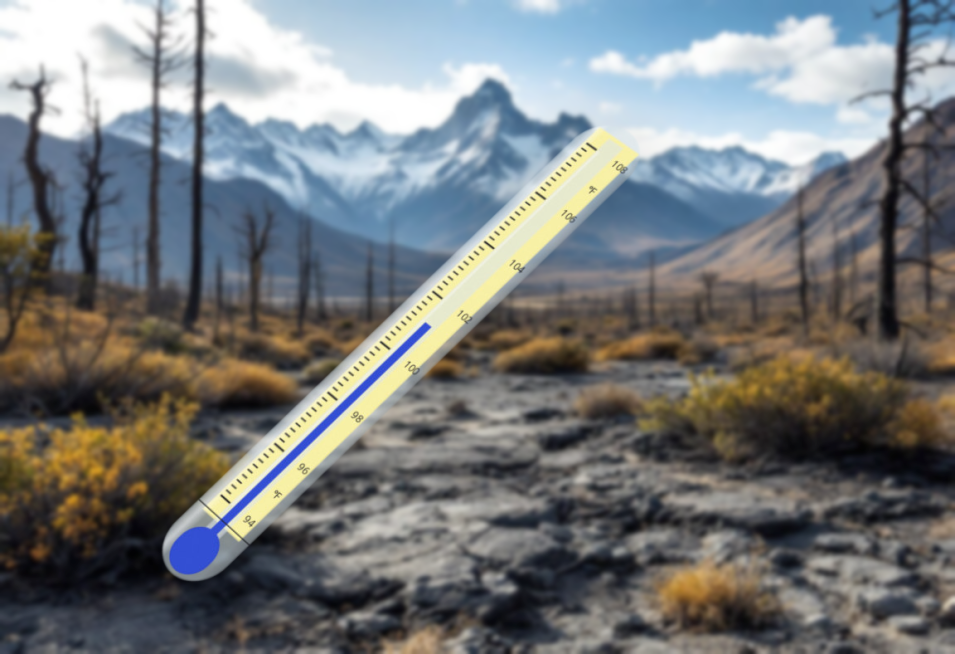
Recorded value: 101.2 °F
